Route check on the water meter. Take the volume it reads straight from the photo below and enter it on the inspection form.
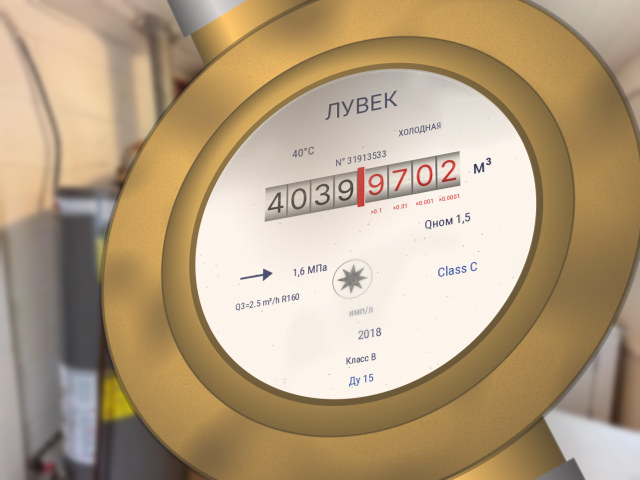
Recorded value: 4039.9702 m³
